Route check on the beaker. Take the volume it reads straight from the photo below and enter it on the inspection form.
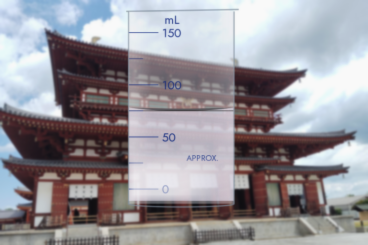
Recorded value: 75 mL
